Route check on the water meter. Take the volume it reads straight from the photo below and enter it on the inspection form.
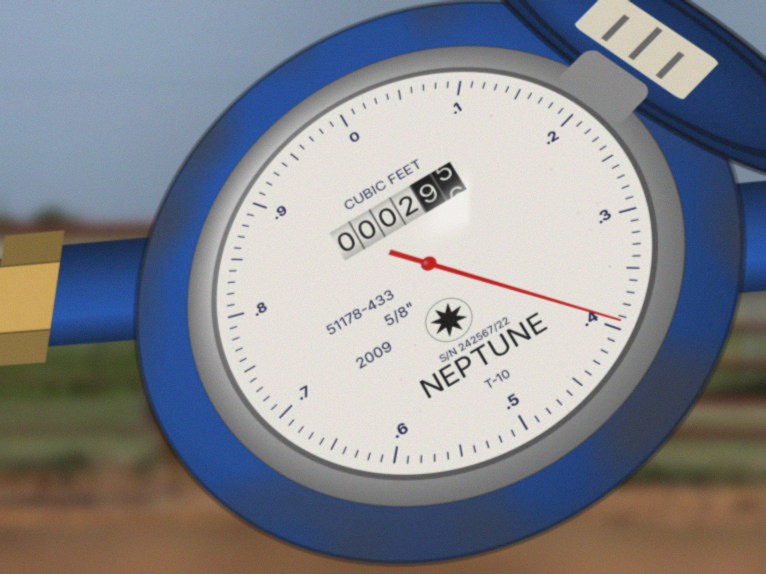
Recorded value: 295.39 ft³
